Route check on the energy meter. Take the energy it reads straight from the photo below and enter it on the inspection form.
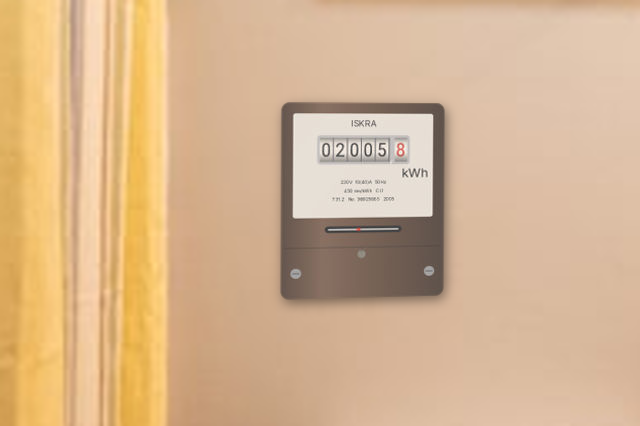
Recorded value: 2005.8 kWh
